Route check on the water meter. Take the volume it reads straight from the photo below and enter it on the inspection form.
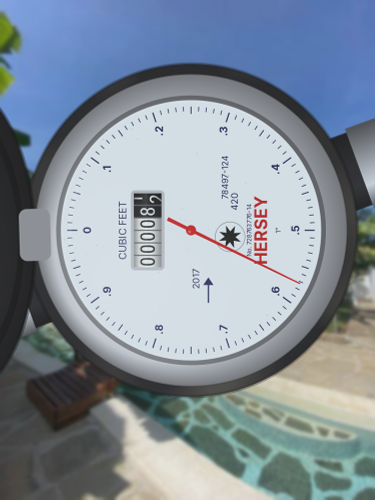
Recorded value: 81.57 ft³
